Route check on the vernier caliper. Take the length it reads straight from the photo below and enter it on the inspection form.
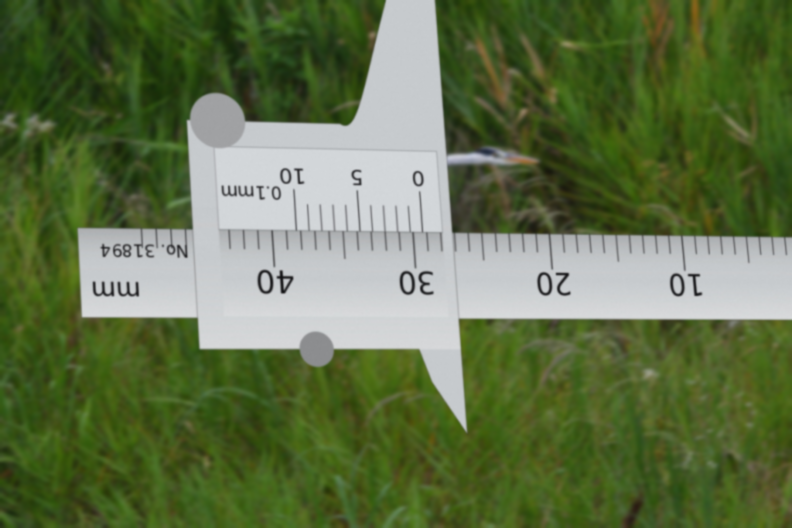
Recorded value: 29.3 mm
